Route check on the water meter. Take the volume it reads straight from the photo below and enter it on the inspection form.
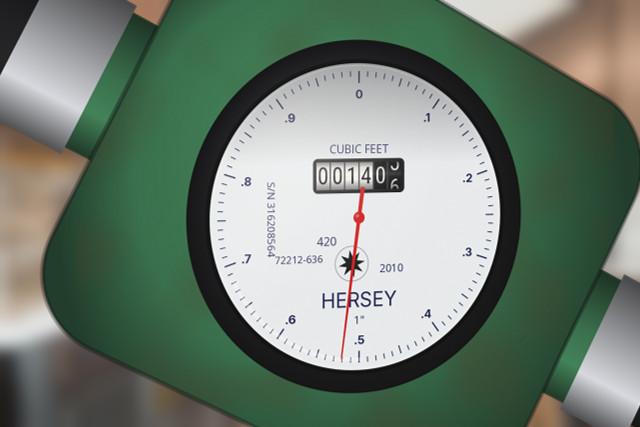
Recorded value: 1405.52 ft³
